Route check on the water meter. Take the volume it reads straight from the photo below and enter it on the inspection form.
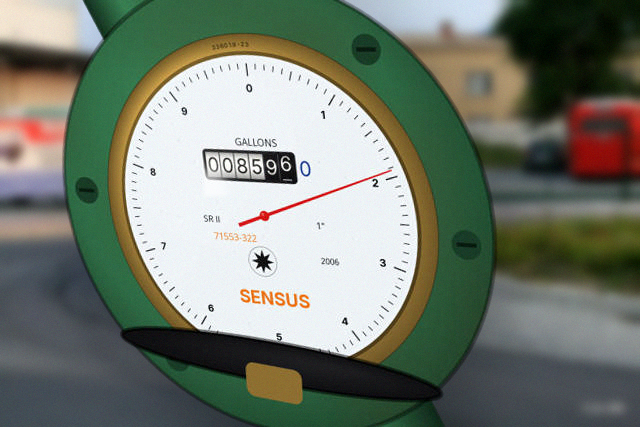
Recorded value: 85961.9 gal
